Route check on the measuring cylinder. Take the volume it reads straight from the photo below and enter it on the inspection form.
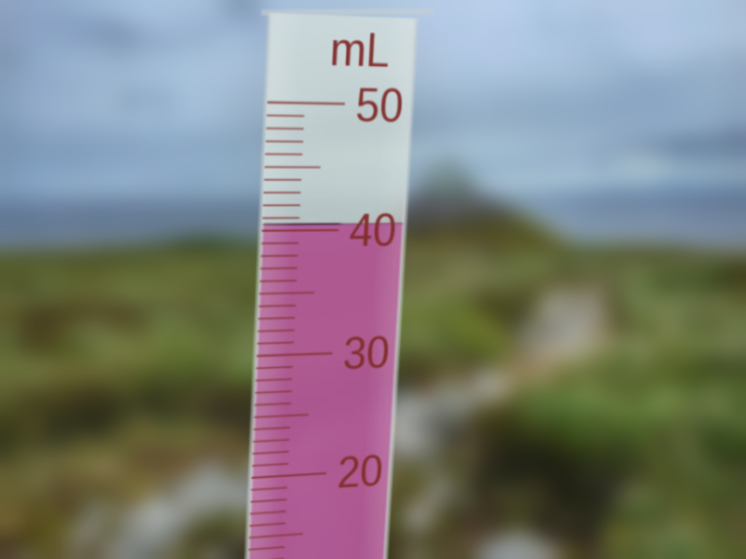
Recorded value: 40.5 mL
